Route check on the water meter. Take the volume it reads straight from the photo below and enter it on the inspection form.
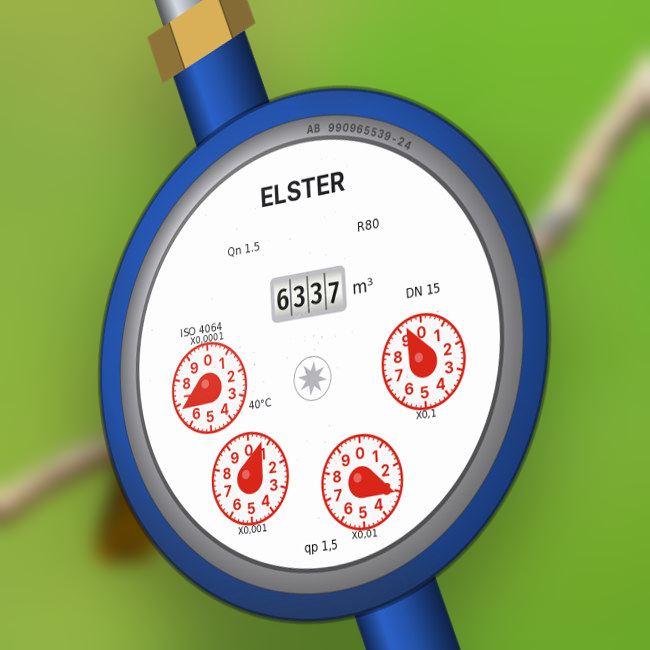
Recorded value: 6336.9306 m³
